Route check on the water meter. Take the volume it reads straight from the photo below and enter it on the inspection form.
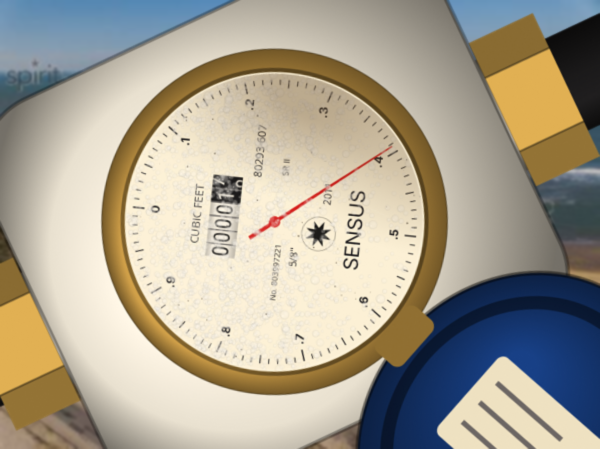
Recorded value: 17.39 ft³
